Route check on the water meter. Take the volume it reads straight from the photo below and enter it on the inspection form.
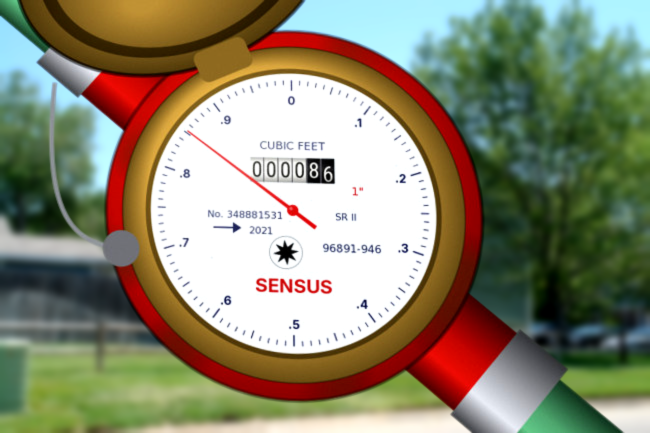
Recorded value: 85.85 ft³
